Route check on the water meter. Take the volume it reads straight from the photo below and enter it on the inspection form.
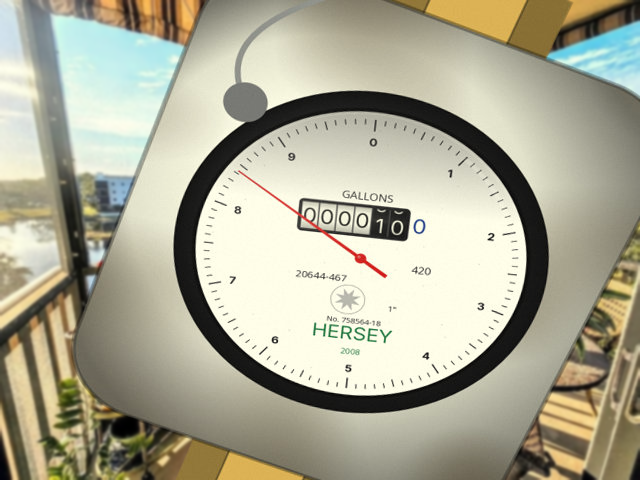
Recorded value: 98.4 gal
